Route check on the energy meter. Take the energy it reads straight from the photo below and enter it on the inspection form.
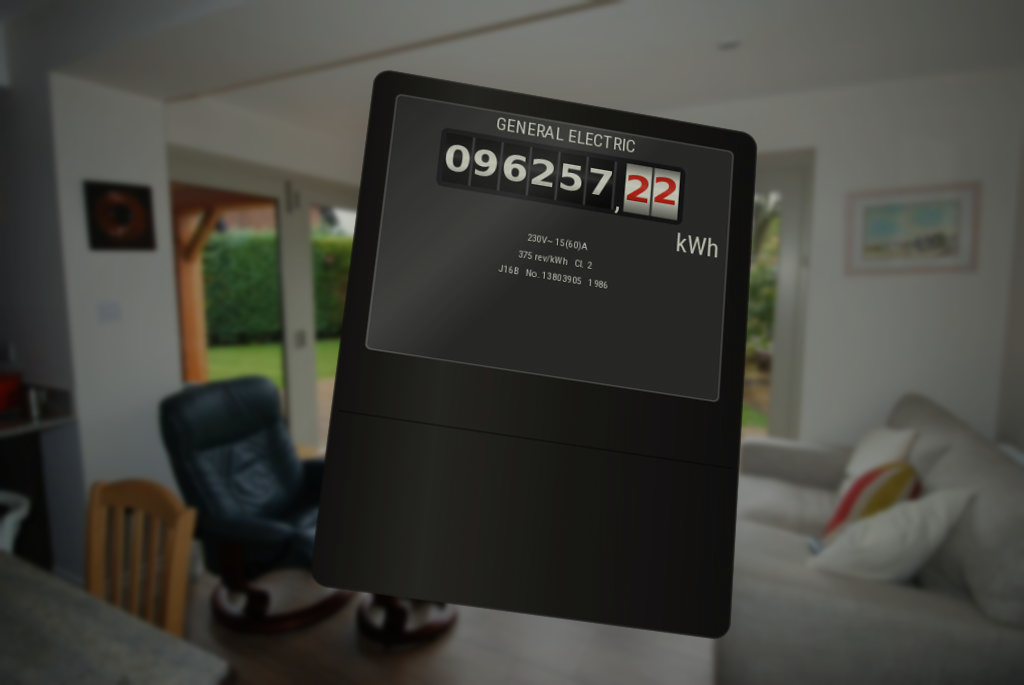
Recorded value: 96257.22 kWh
